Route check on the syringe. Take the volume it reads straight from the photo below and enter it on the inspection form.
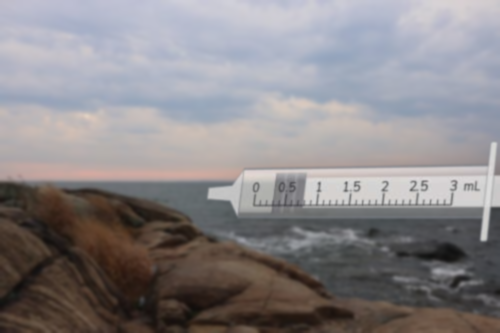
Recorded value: 0.3 mL
